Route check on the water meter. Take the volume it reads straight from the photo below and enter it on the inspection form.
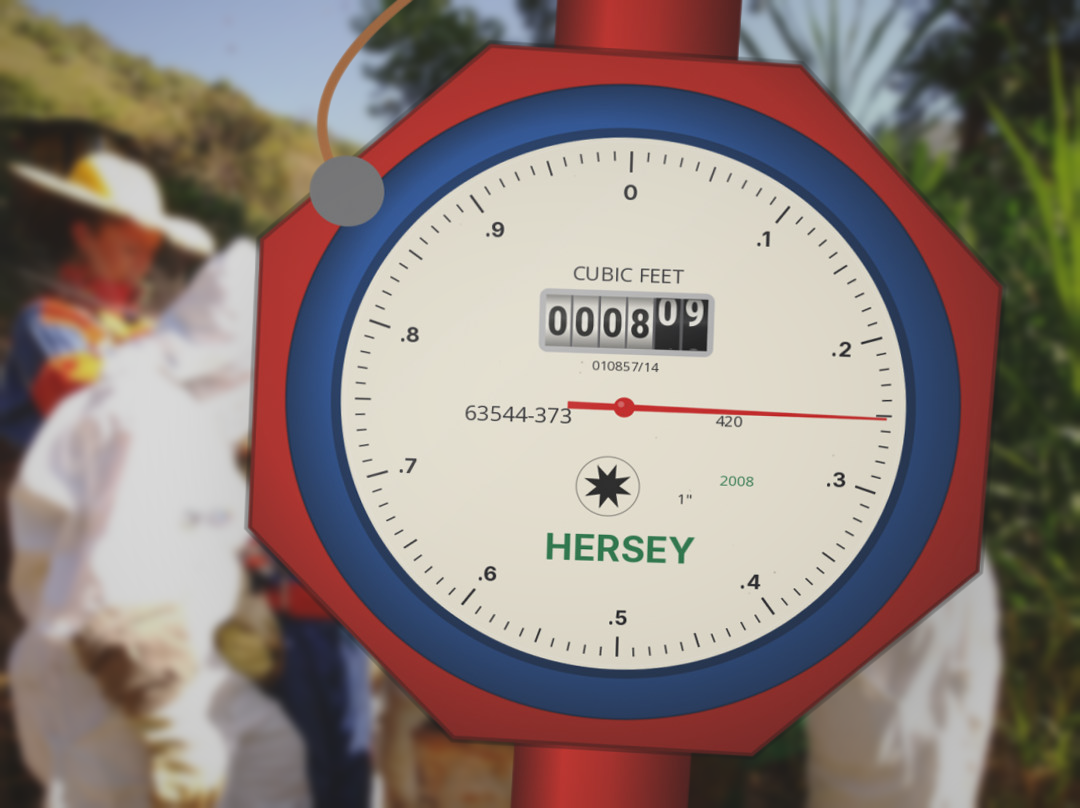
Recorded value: 809.25 ft³
